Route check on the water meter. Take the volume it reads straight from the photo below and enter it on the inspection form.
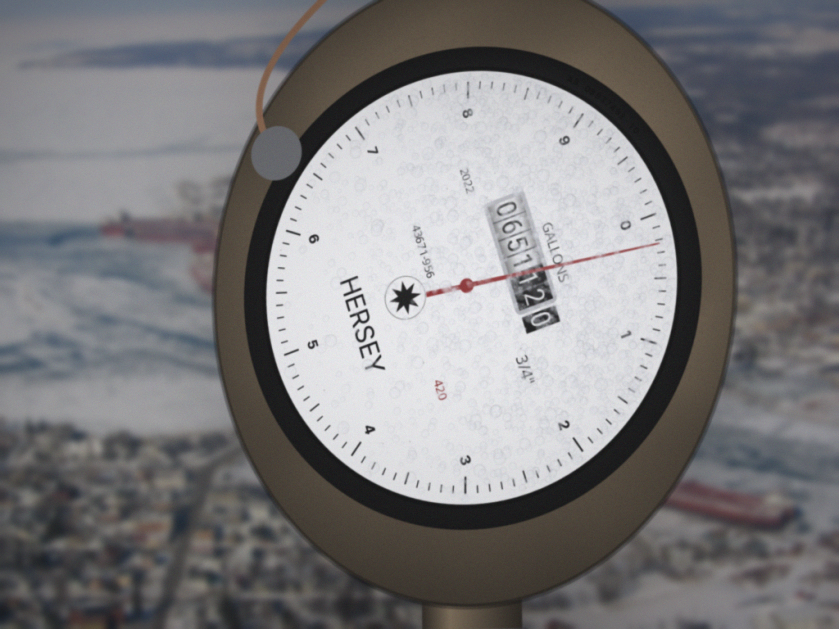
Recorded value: 651120.2 gal
